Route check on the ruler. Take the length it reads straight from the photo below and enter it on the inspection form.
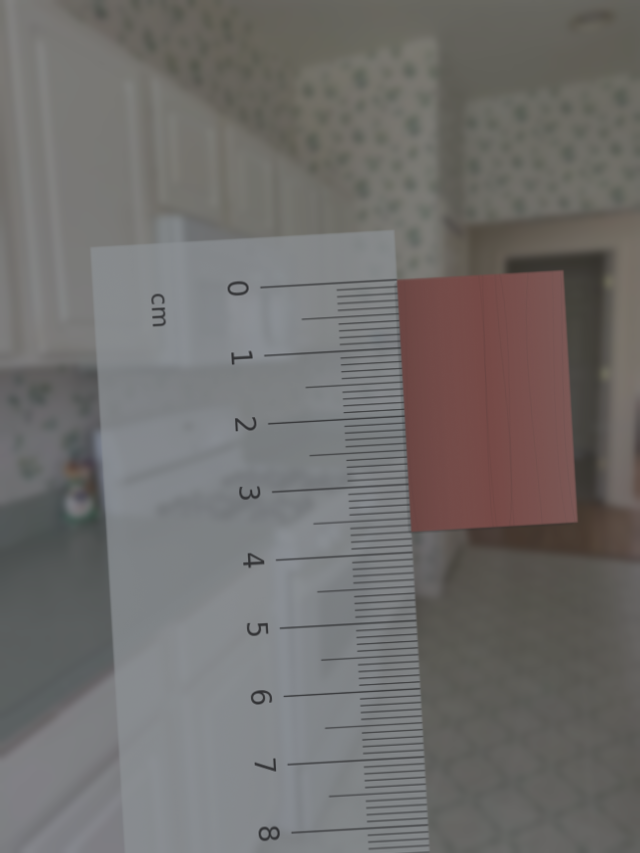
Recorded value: 3.7 cm
